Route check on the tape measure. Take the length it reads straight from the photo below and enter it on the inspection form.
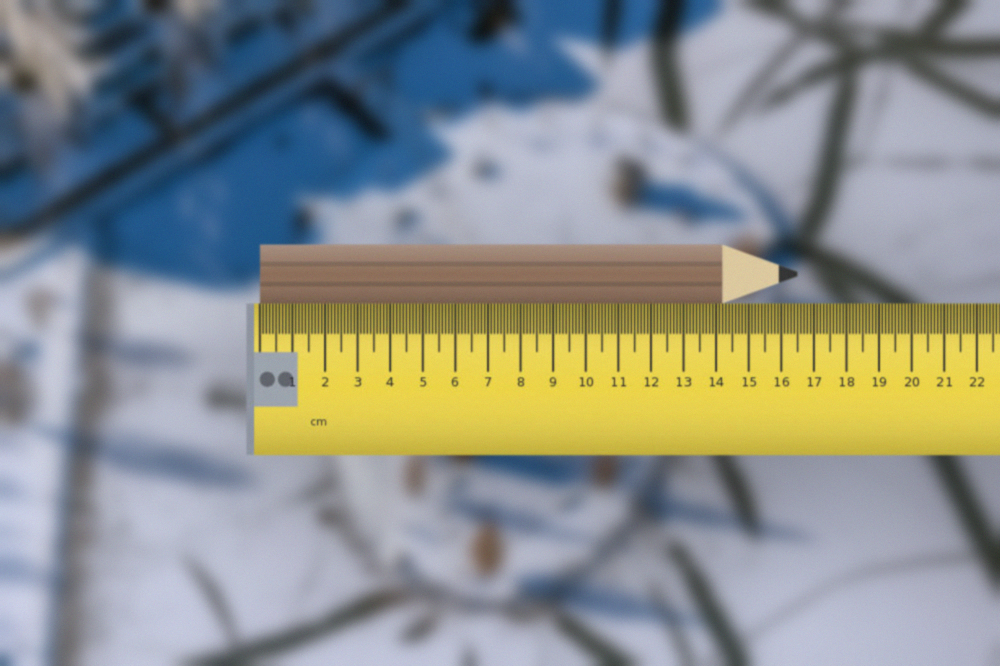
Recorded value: 16.5 cm
